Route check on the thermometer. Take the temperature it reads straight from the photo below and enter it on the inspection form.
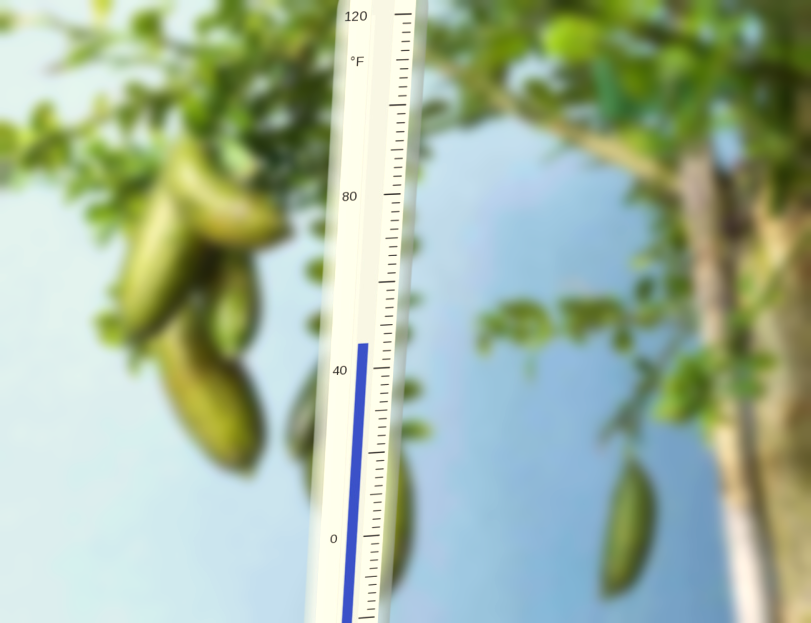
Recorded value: 46 °F
